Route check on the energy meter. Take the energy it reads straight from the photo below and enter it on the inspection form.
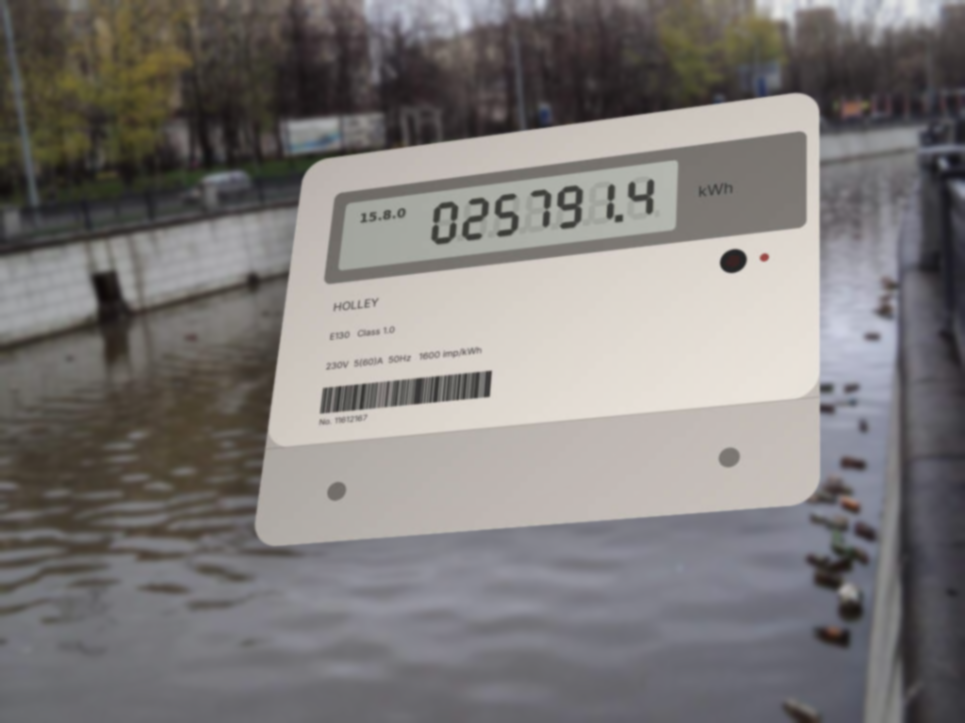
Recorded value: 25791.4 kWh
